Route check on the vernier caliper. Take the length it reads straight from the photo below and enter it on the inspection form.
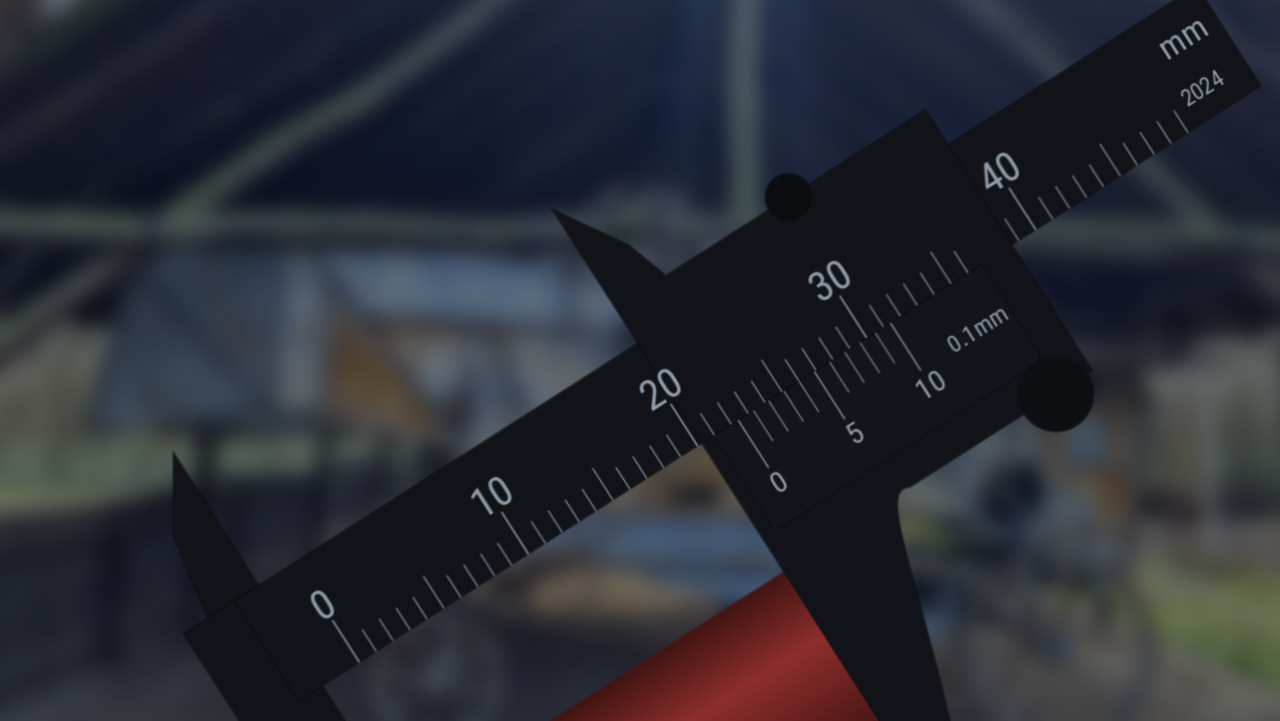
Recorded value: 22.4 mm
